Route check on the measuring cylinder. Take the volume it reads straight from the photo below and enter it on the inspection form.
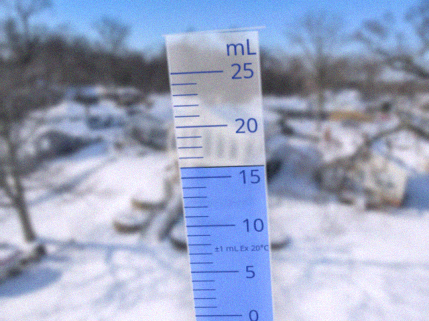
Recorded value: 16 mL
